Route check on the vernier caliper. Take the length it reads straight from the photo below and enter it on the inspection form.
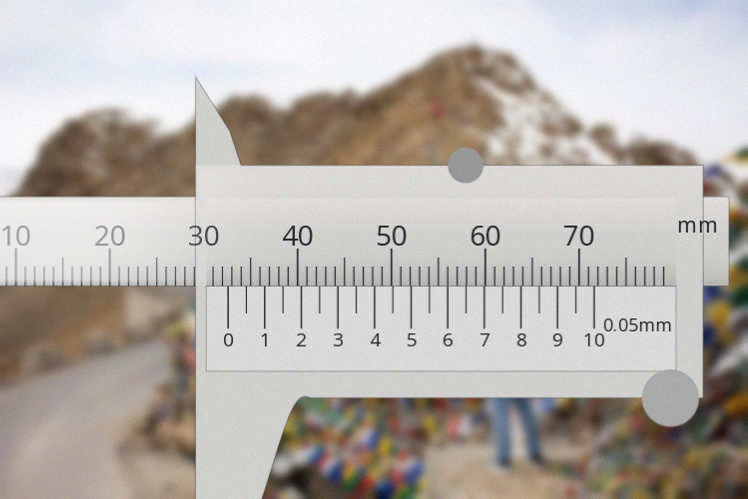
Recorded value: 32.6 mm
